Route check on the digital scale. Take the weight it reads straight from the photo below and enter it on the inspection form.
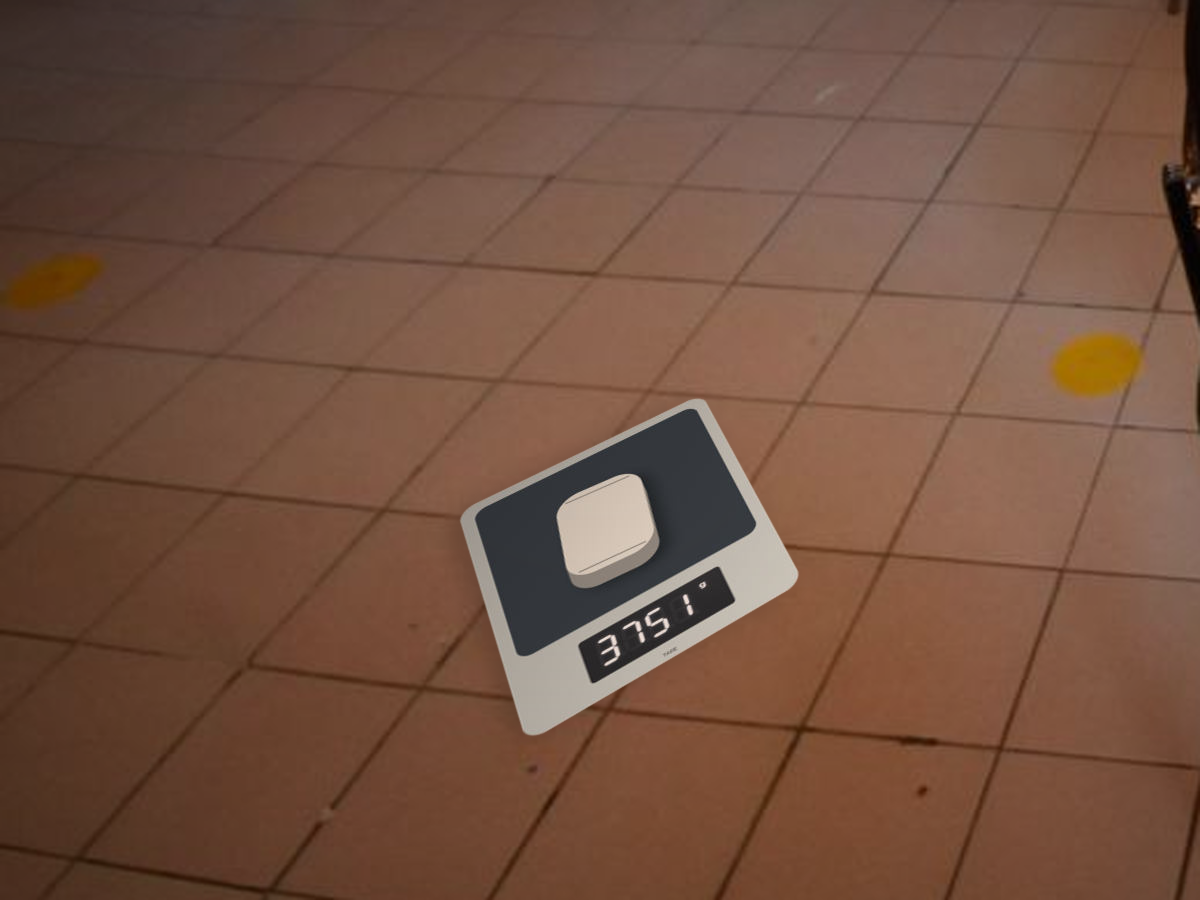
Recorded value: 3751 g
